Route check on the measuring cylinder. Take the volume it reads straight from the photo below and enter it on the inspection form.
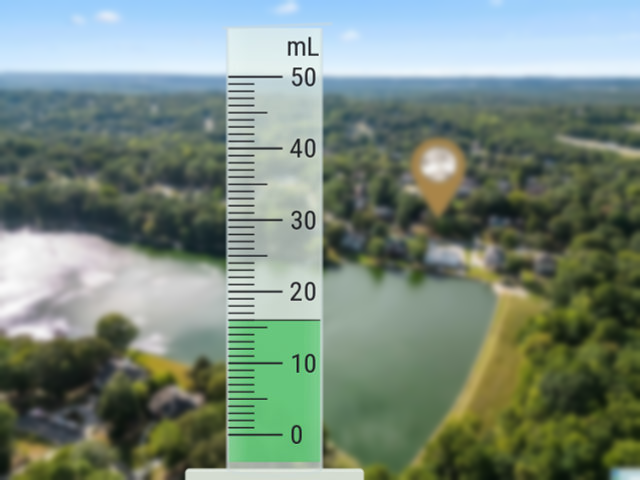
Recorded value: 16 mL
